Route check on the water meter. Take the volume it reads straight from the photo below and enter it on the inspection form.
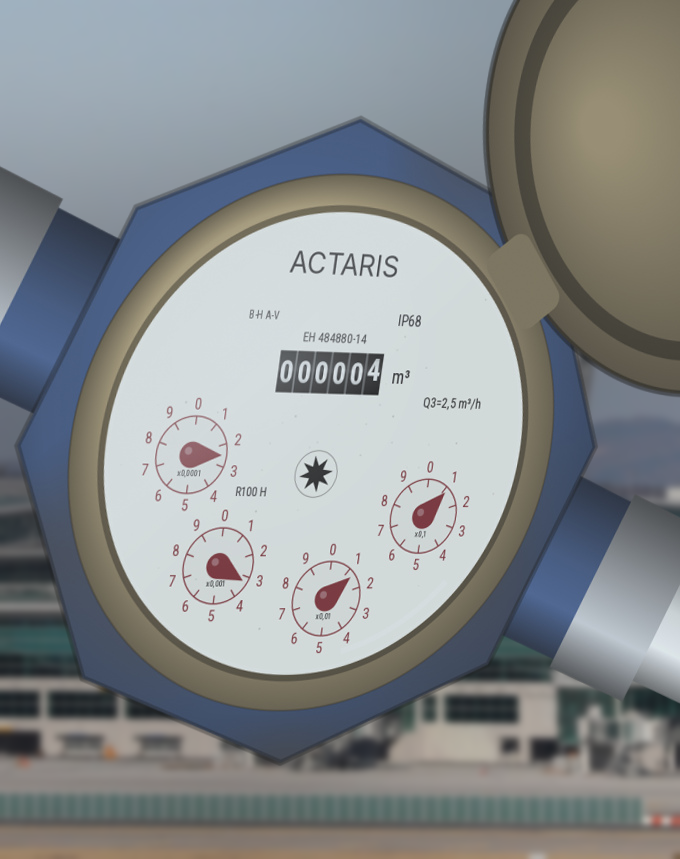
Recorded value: 4.1132 m³
